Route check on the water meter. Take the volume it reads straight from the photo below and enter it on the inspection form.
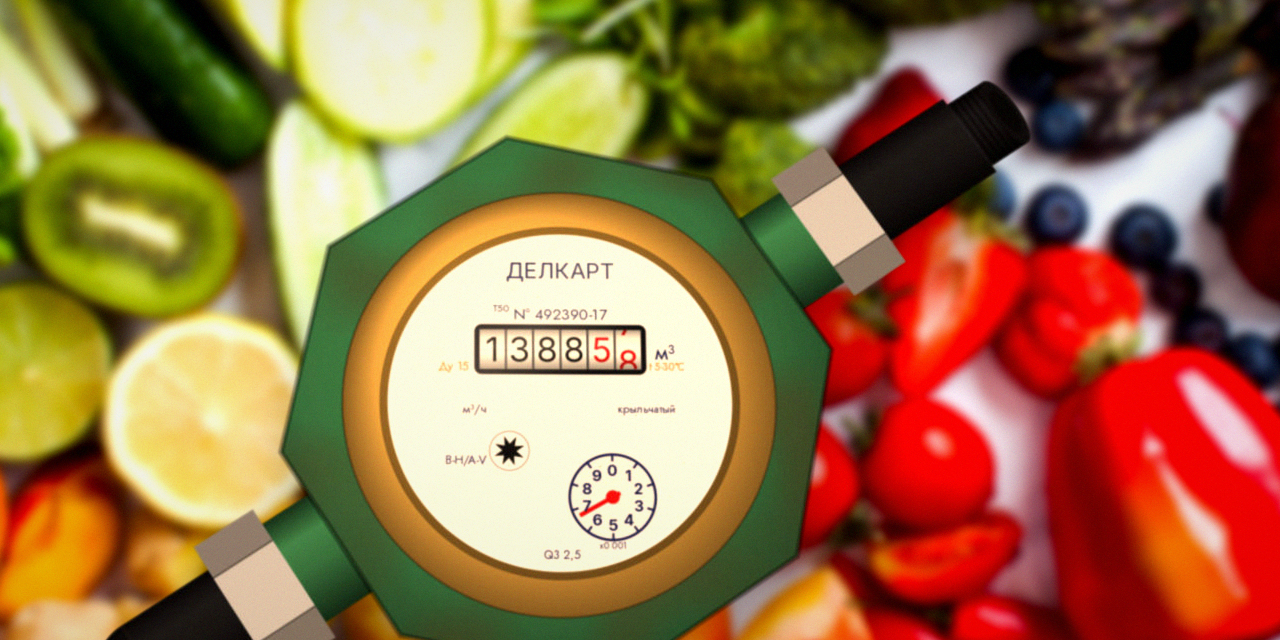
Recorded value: 1388.576 m³
